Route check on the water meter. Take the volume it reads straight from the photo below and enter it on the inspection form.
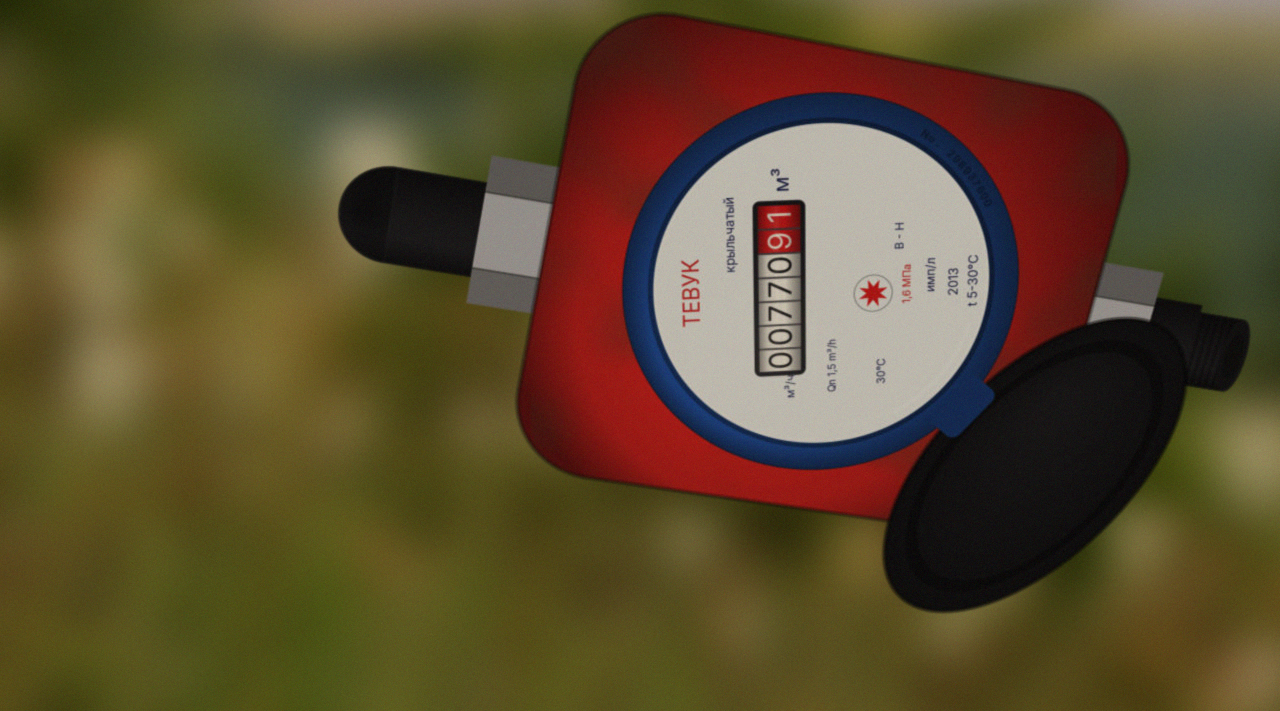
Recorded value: 770.91 m³
